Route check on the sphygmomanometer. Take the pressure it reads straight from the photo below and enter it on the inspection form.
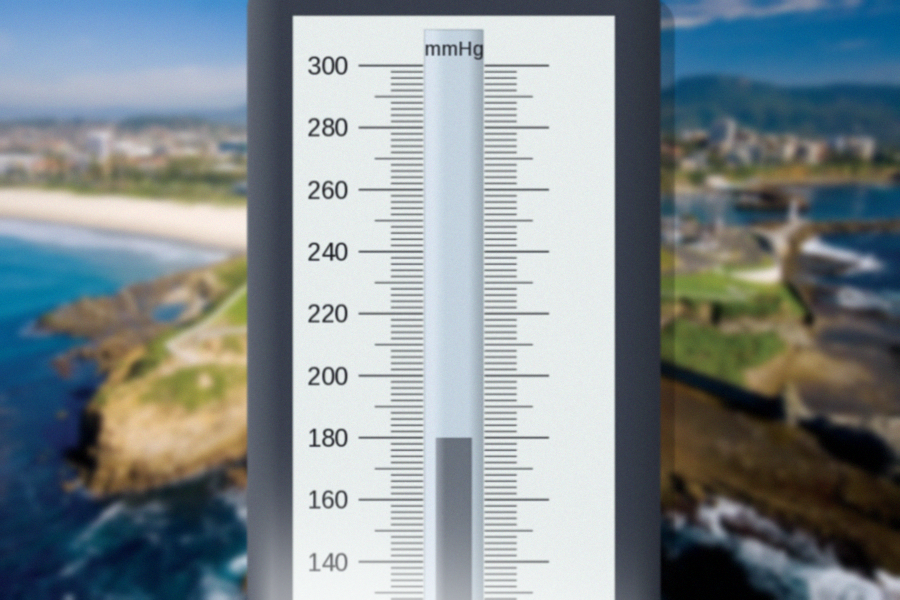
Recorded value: 180 mmHg
